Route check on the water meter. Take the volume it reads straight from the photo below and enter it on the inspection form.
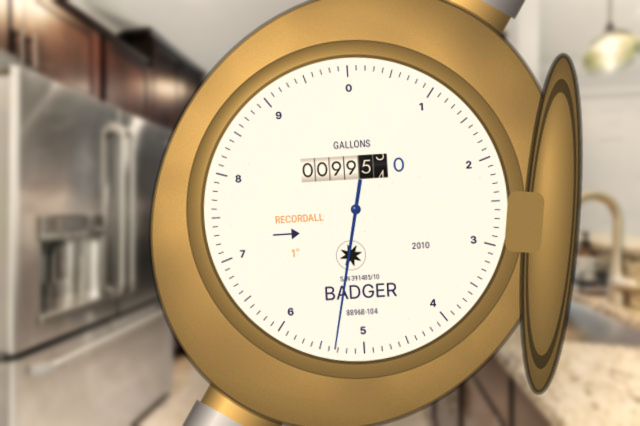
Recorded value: 99535.3 gal
